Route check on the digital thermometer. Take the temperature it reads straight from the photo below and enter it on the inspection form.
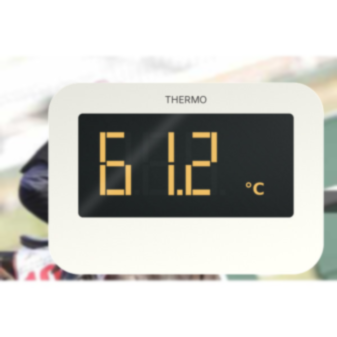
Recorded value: 61.2 °C
